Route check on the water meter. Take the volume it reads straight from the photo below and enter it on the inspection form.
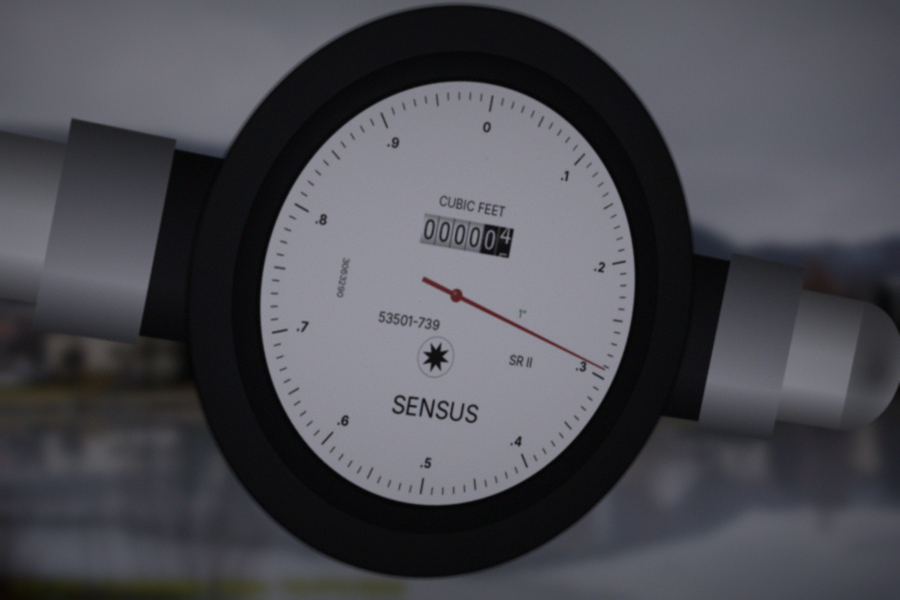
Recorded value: 4.29 ft³
